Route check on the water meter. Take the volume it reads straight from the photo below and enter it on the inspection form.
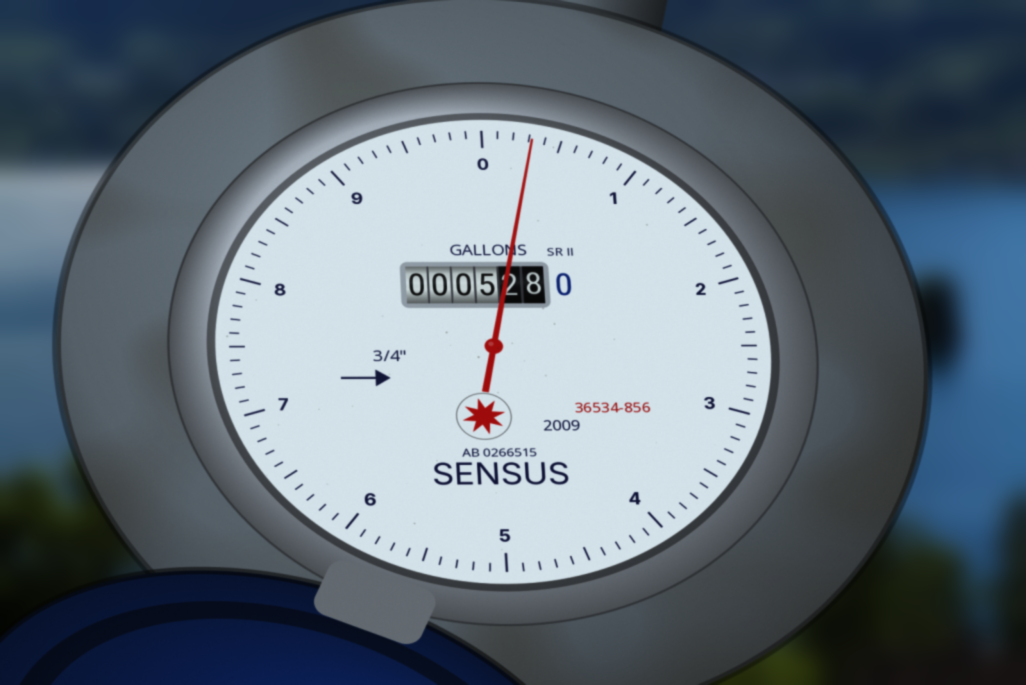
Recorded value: 5280.3 gal
